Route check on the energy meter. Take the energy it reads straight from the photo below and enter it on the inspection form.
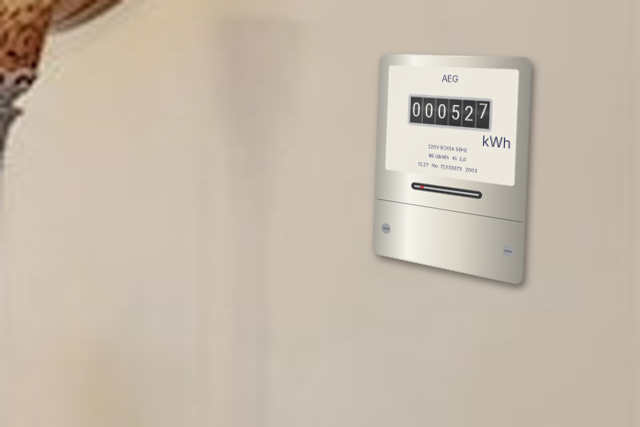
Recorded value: 527 kWh
